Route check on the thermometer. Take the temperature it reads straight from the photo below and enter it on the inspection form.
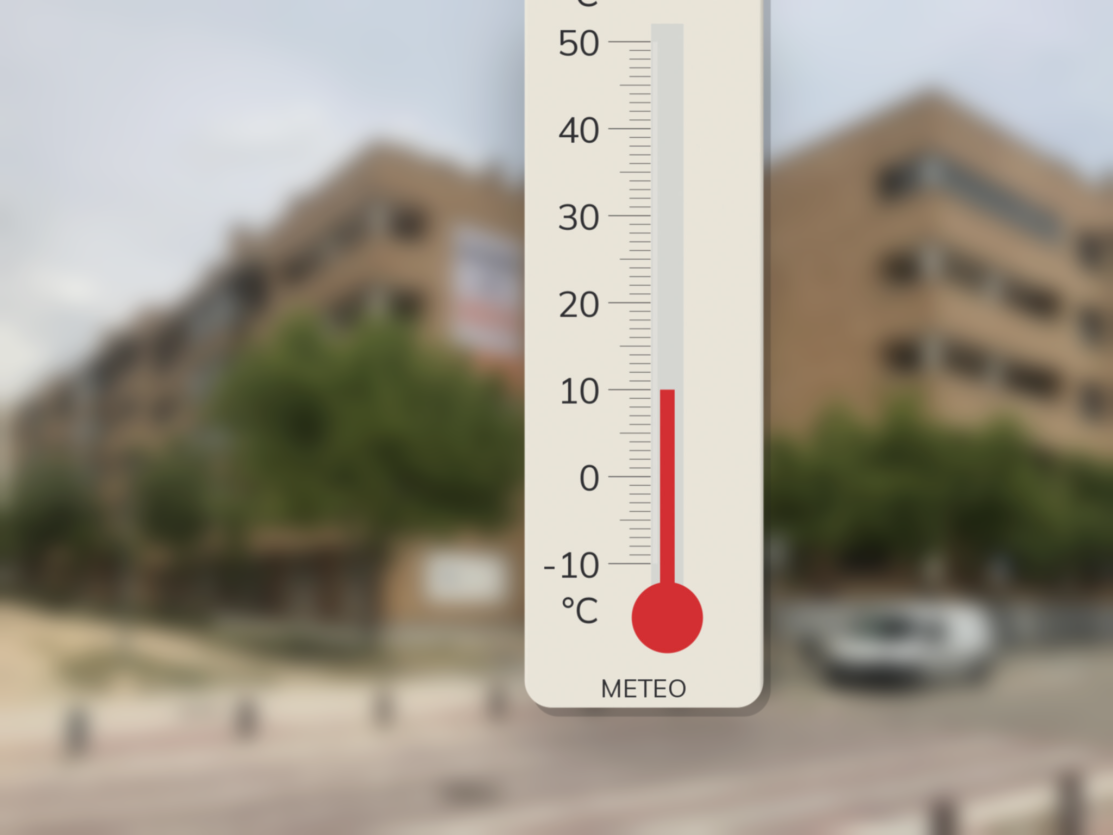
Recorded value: 10 °C
